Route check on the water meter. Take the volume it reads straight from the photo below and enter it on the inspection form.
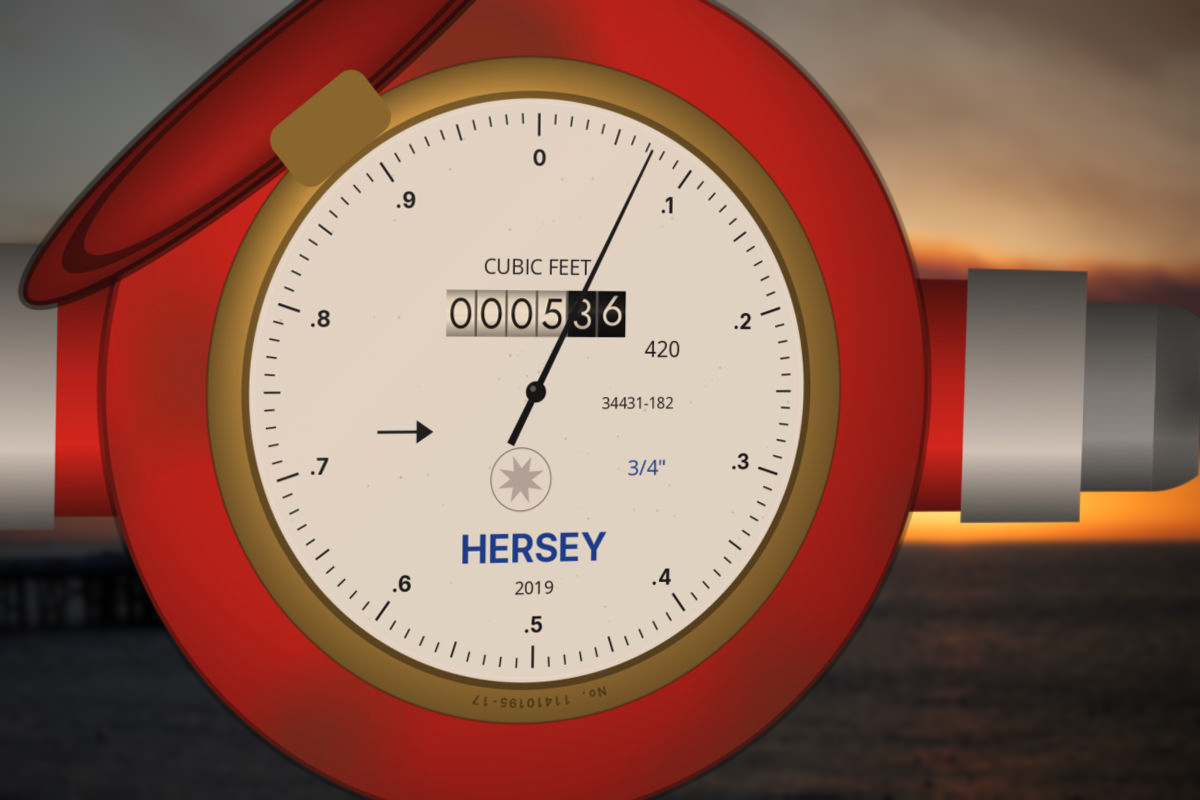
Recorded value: 536.07 ft³
